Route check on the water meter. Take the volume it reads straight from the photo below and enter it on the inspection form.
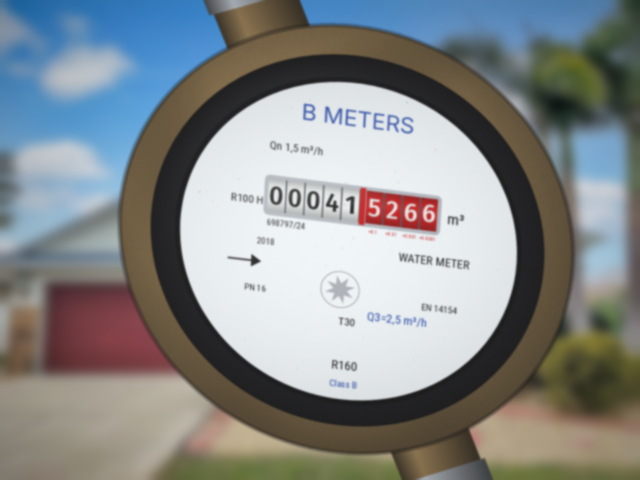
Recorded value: 41.5266 m³
